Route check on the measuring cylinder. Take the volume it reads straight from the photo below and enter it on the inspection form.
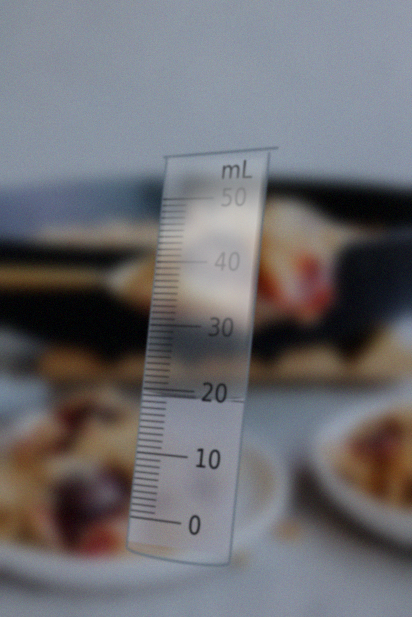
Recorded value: 19 mL
